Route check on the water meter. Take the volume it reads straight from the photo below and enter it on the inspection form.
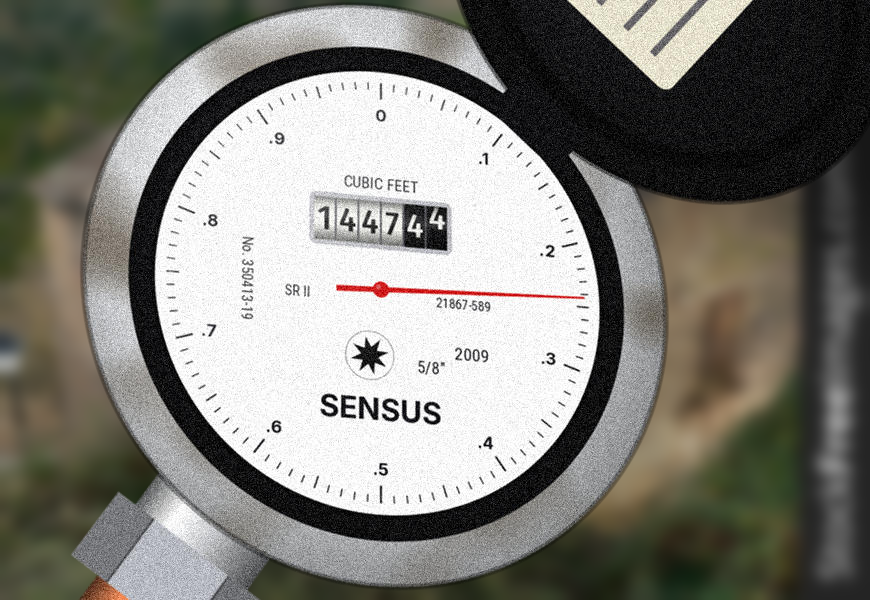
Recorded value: 144744.24 ft³
